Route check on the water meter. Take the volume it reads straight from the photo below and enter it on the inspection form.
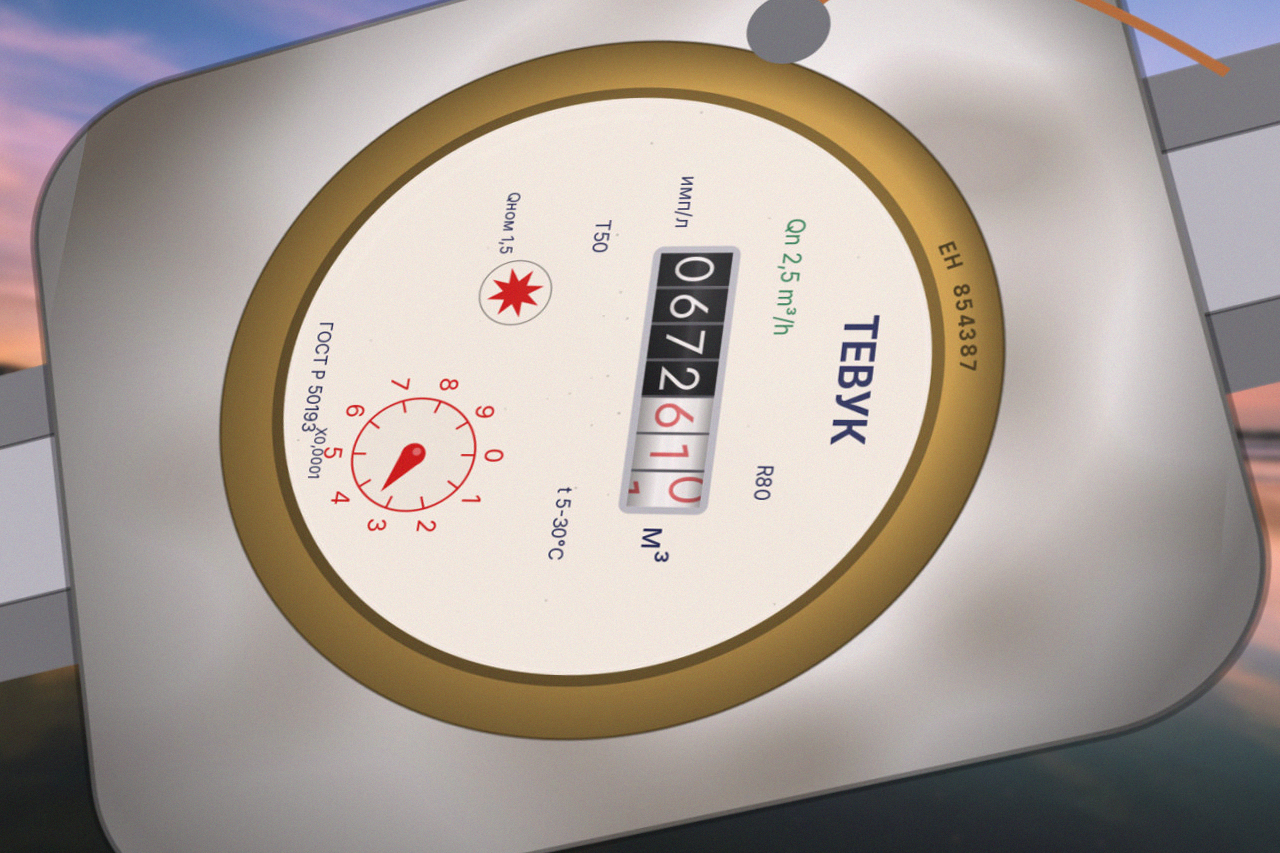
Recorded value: 672.6103 m³
